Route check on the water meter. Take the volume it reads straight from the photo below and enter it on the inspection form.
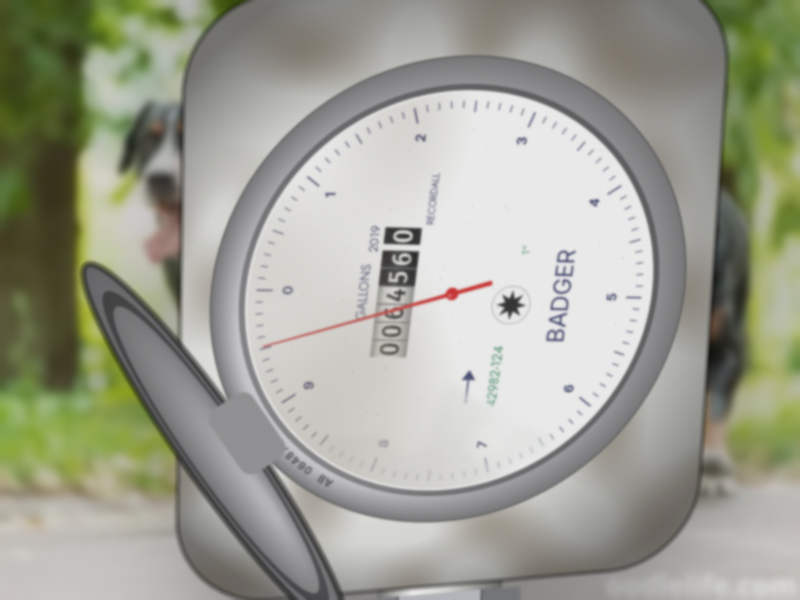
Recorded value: 64559.5 gal
